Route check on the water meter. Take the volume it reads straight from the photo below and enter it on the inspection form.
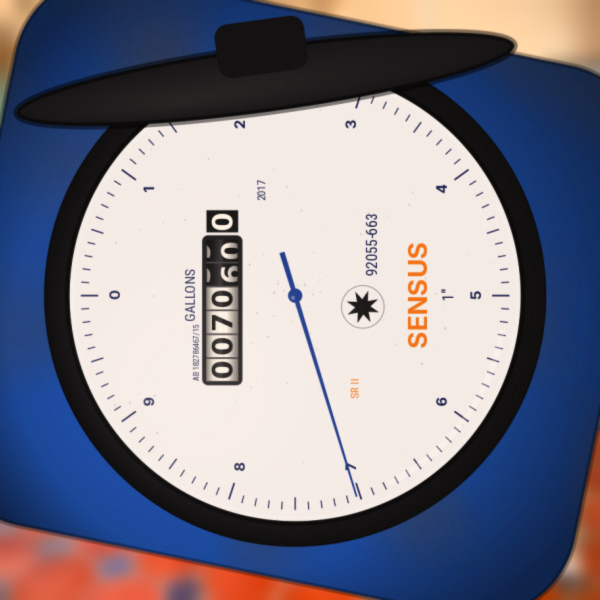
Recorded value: 70597.0 gal
